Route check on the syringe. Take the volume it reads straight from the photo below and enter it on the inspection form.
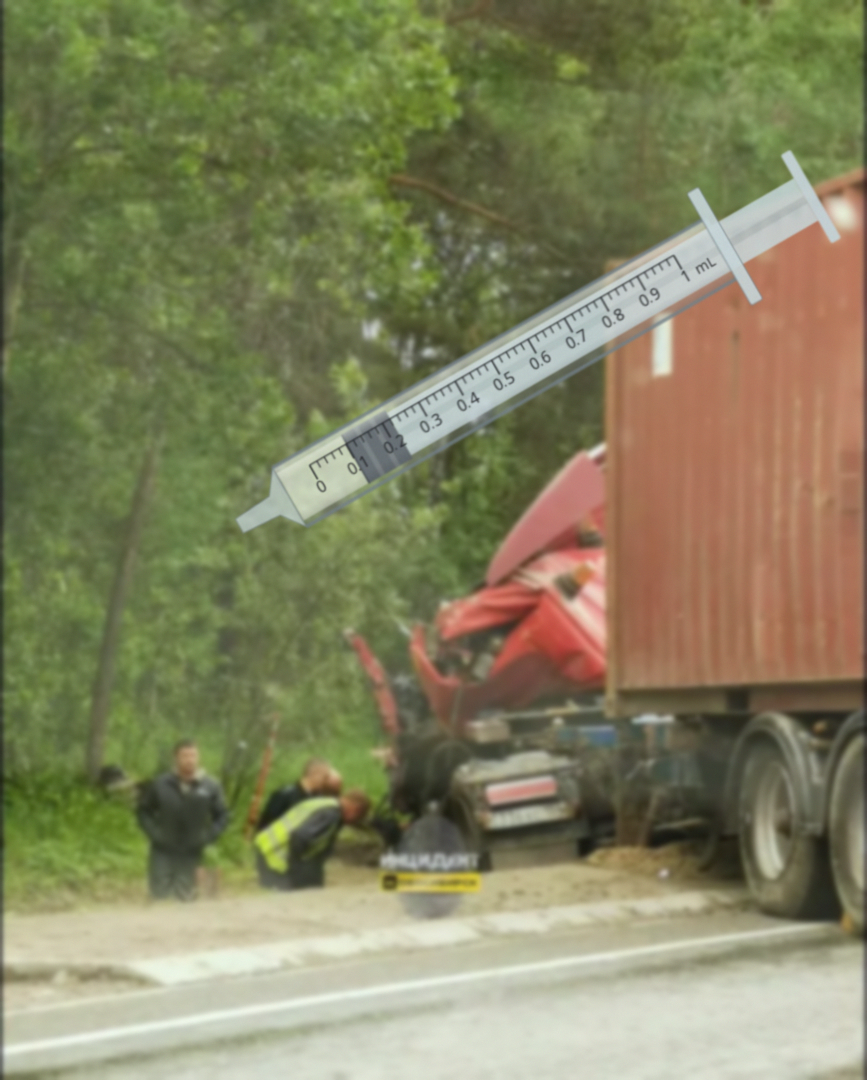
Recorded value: 0.1 mL
